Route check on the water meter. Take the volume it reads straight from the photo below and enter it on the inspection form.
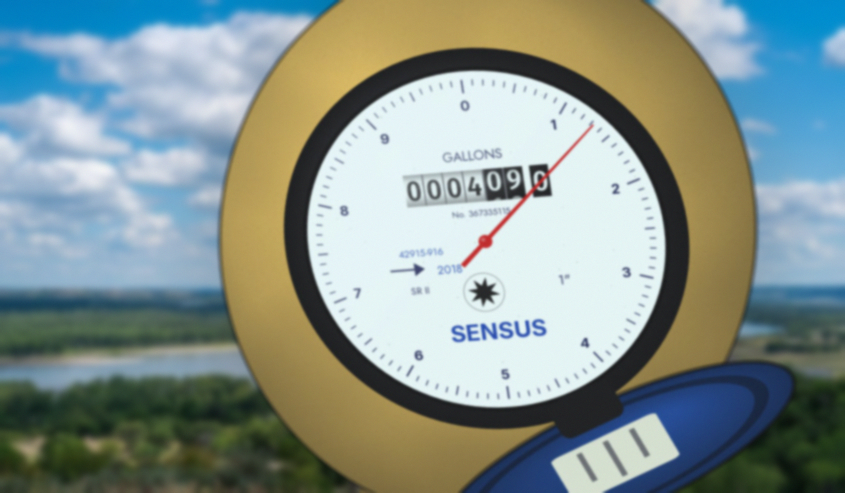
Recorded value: 4091.3 gal
